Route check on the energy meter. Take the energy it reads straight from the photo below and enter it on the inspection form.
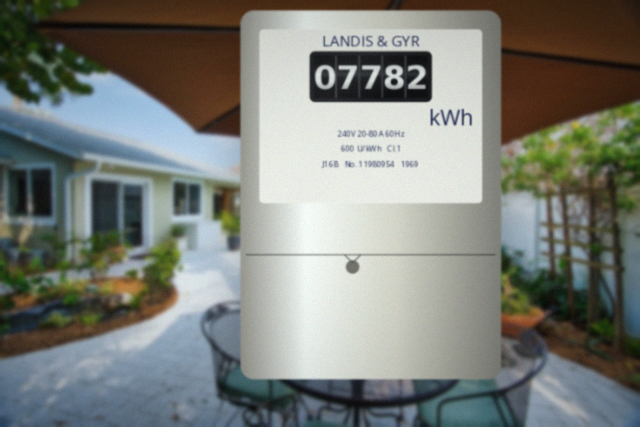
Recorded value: 7782 kWh
